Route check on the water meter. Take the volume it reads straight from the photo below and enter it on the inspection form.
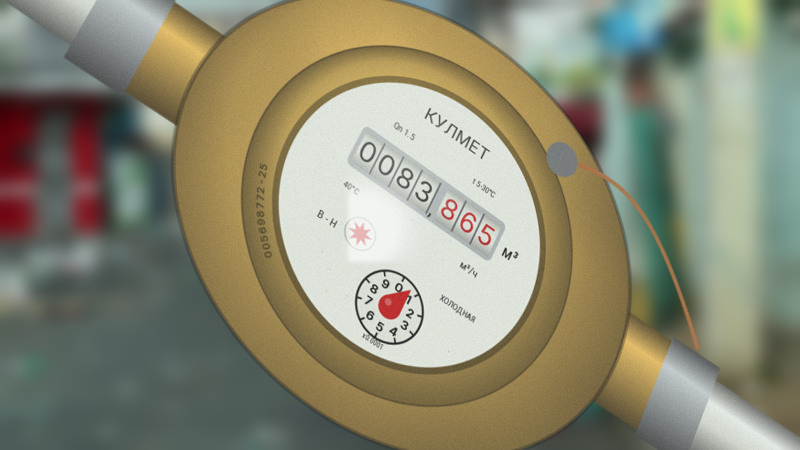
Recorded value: 83.8650 m³
